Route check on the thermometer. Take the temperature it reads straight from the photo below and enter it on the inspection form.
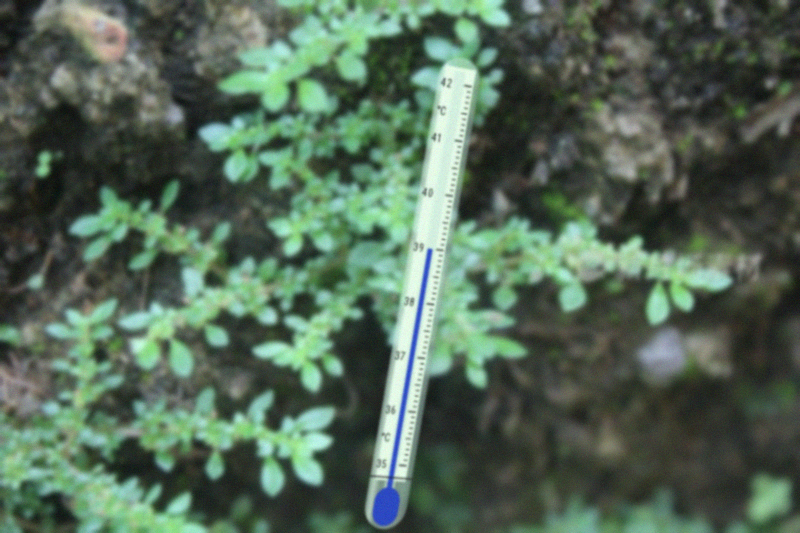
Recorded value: 39 °C
